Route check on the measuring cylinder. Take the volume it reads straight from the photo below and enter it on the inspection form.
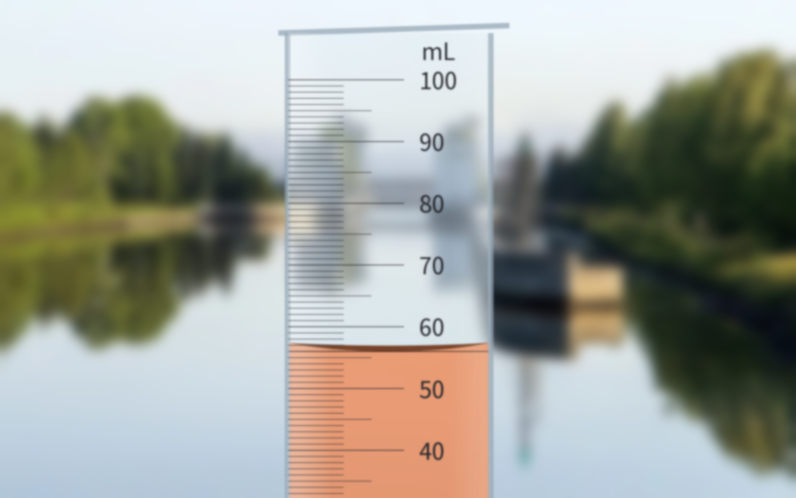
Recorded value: 56 mL
